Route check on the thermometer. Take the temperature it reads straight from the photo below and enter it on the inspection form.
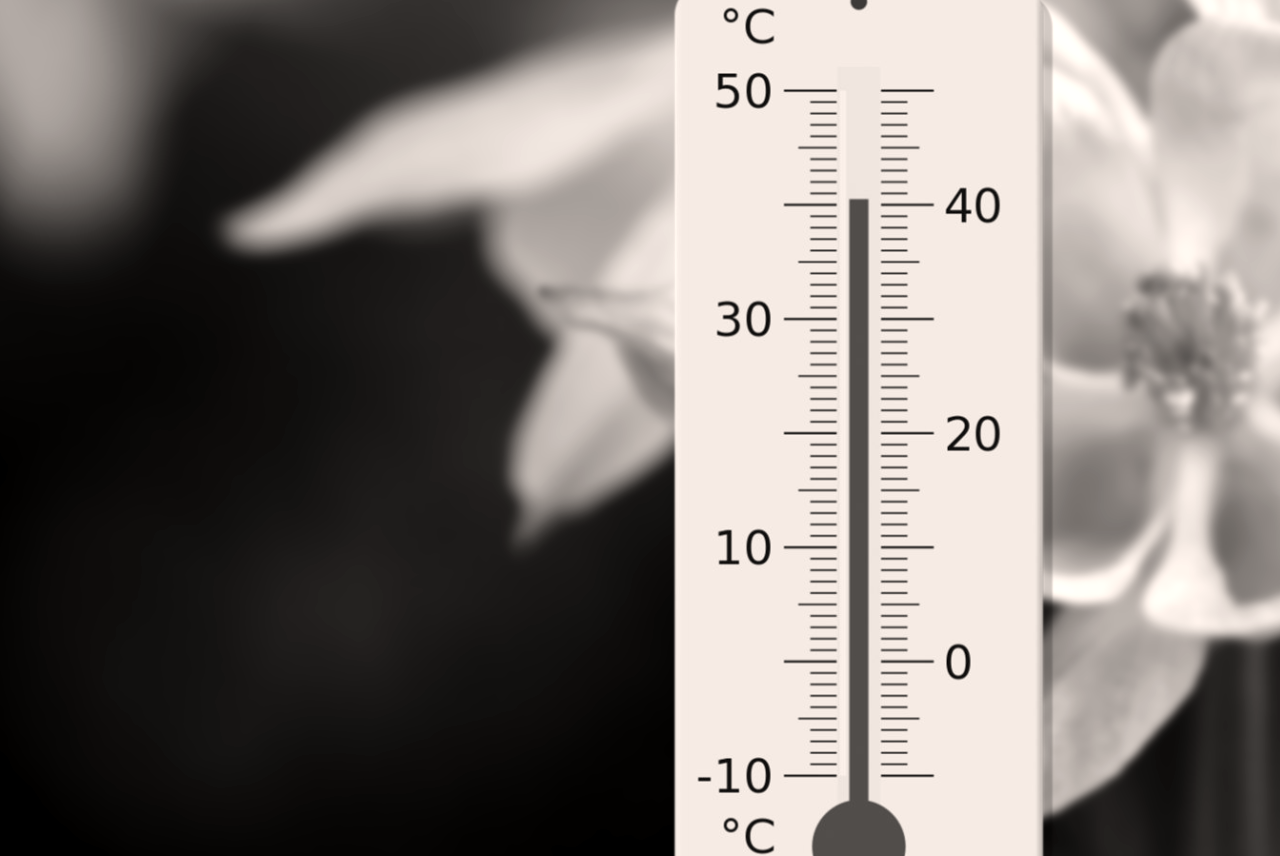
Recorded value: 40.5 °C
